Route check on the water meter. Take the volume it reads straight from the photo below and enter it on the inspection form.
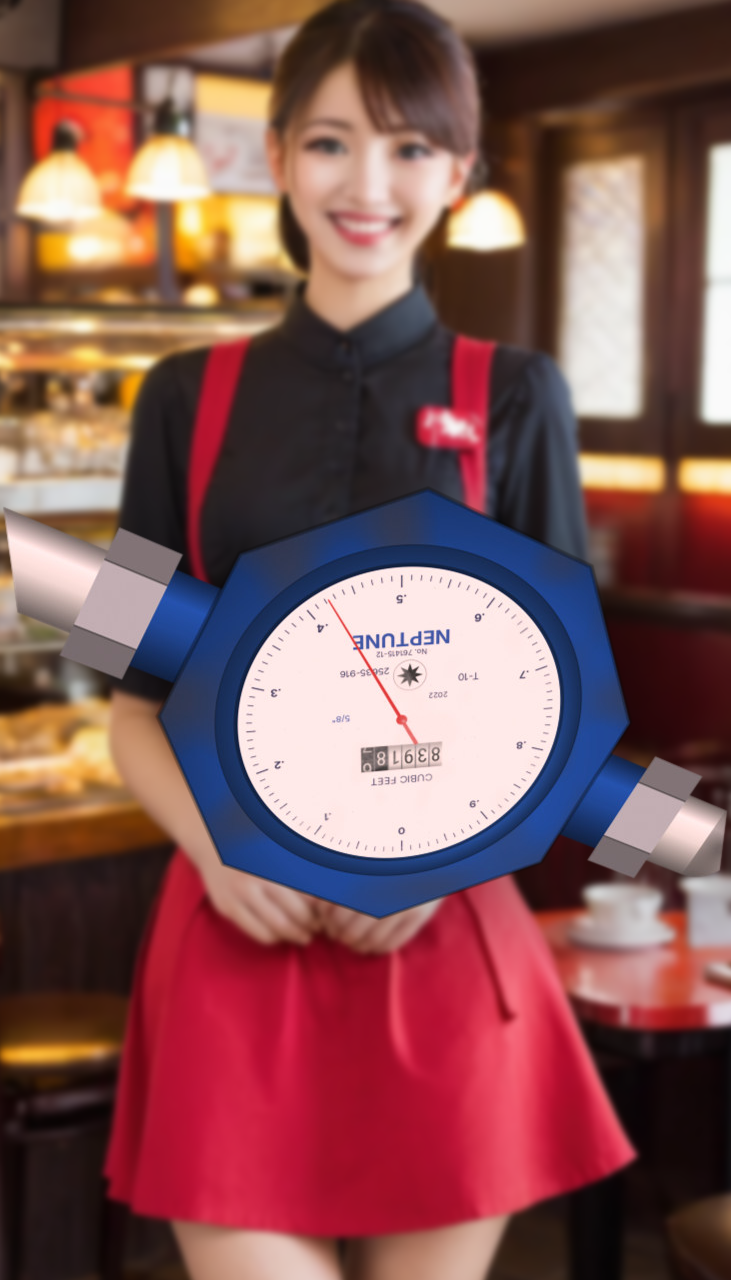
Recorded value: 839186.42 ft³
